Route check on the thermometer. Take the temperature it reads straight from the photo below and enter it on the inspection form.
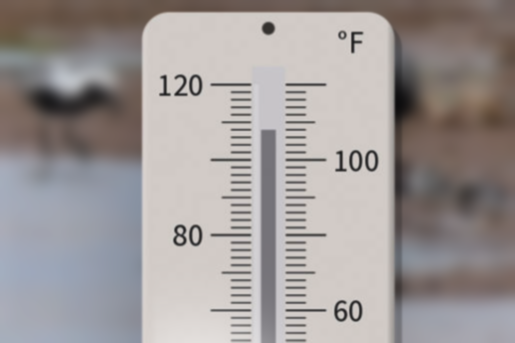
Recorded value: 108 °F
